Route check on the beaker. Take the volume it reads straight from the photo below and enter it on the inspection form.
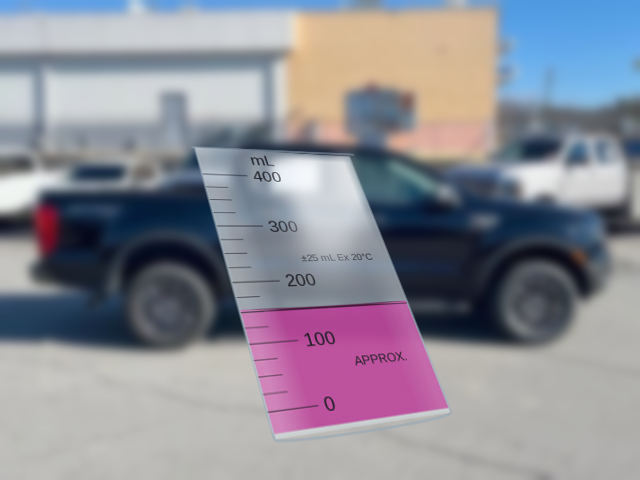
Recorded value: 150 mL
